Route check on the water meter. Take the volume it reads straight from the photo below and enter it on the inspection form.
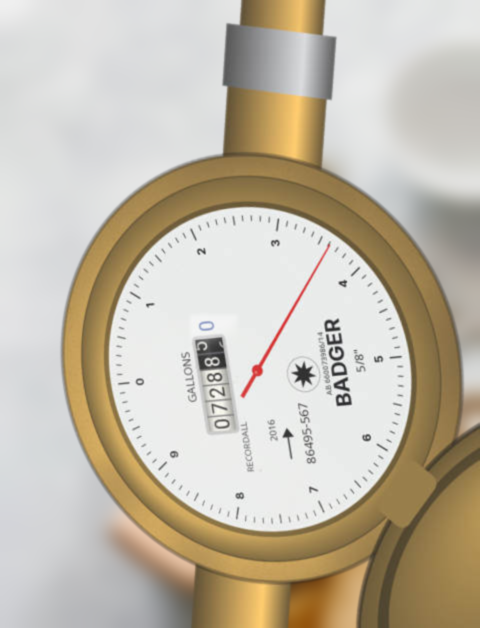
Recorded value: 728853.6 gal
